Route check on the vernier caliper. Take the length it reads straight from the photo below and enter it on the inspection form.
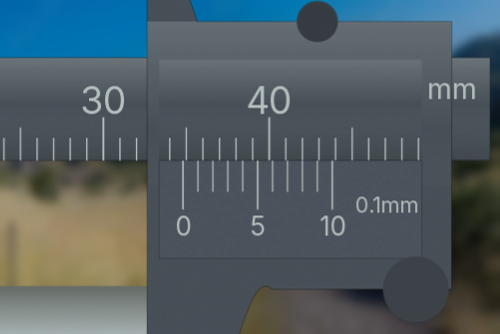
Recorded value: 34.8 mm
